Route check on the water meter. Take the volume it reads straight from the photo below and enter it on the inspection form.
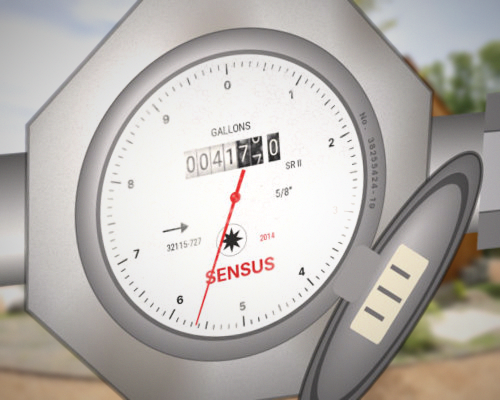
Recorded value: 41765.6 gal
